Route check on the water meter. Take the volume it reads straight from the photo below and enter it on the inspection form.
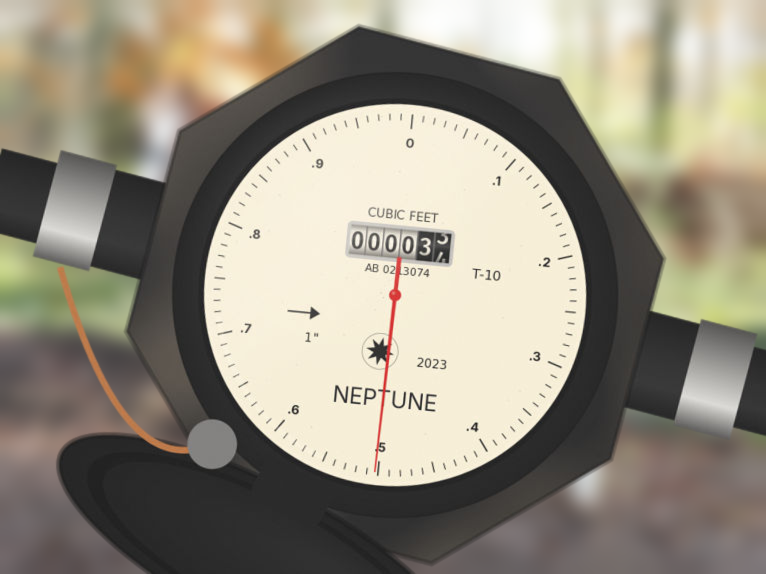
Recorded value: 33.50 ft³
